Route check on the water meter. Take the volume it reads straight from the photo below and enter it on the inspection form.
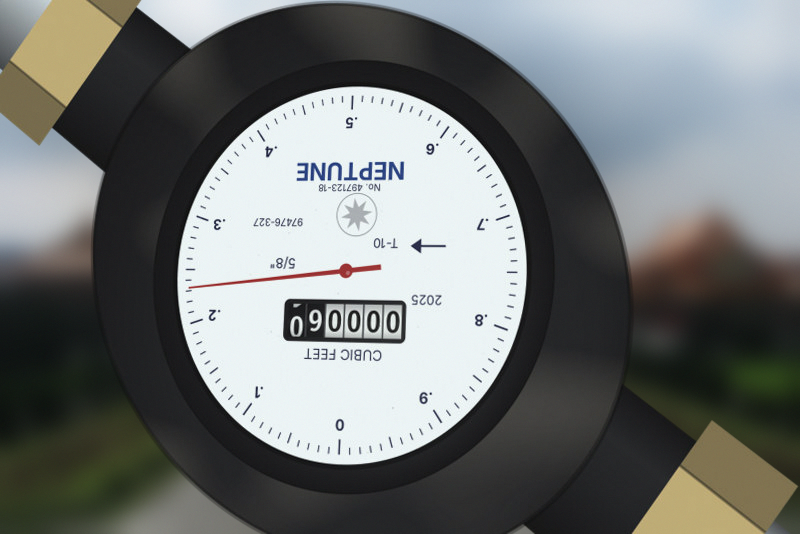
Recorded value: 60.23 ft³
